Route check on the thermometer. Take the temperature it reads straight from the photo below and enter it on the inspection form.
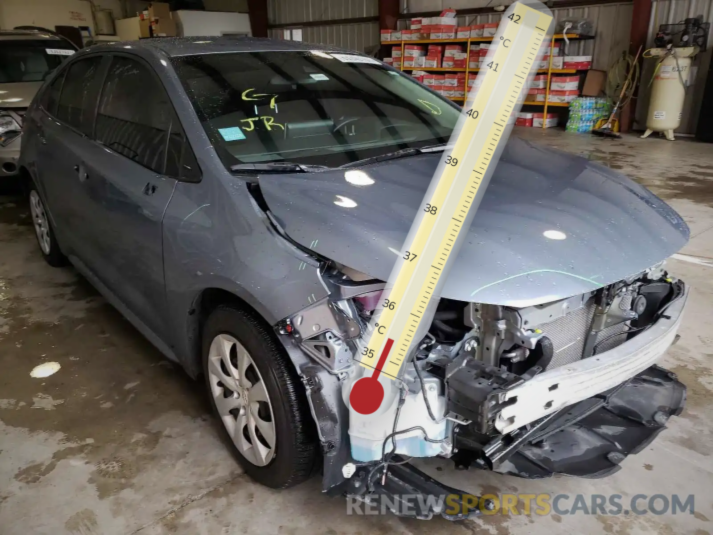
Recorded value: 35.4 °C
